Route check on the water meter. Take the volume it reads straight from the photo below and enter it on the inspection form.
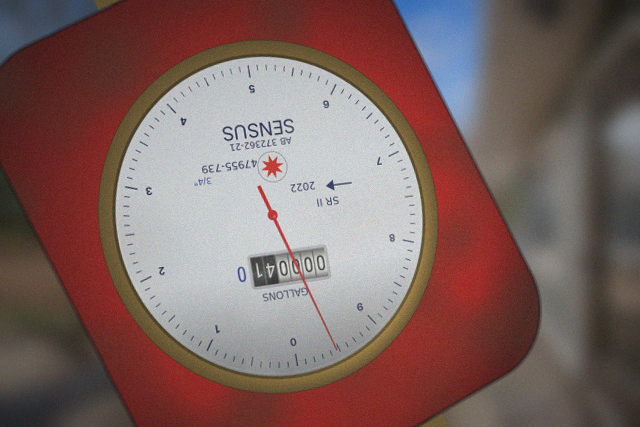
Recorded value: 409.5 gal
